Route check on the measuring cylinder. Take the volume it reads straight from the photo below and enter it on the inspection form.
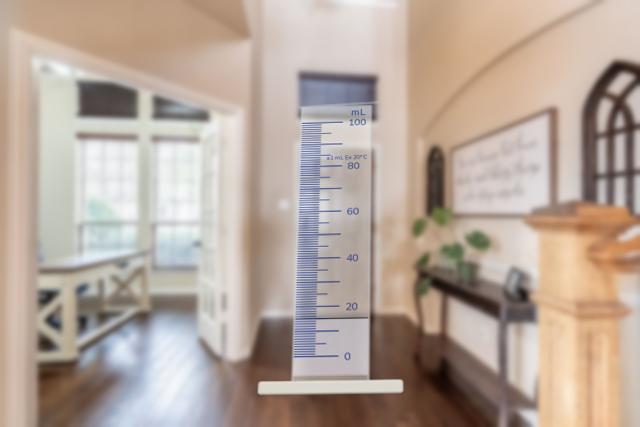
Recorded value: 15 mL
